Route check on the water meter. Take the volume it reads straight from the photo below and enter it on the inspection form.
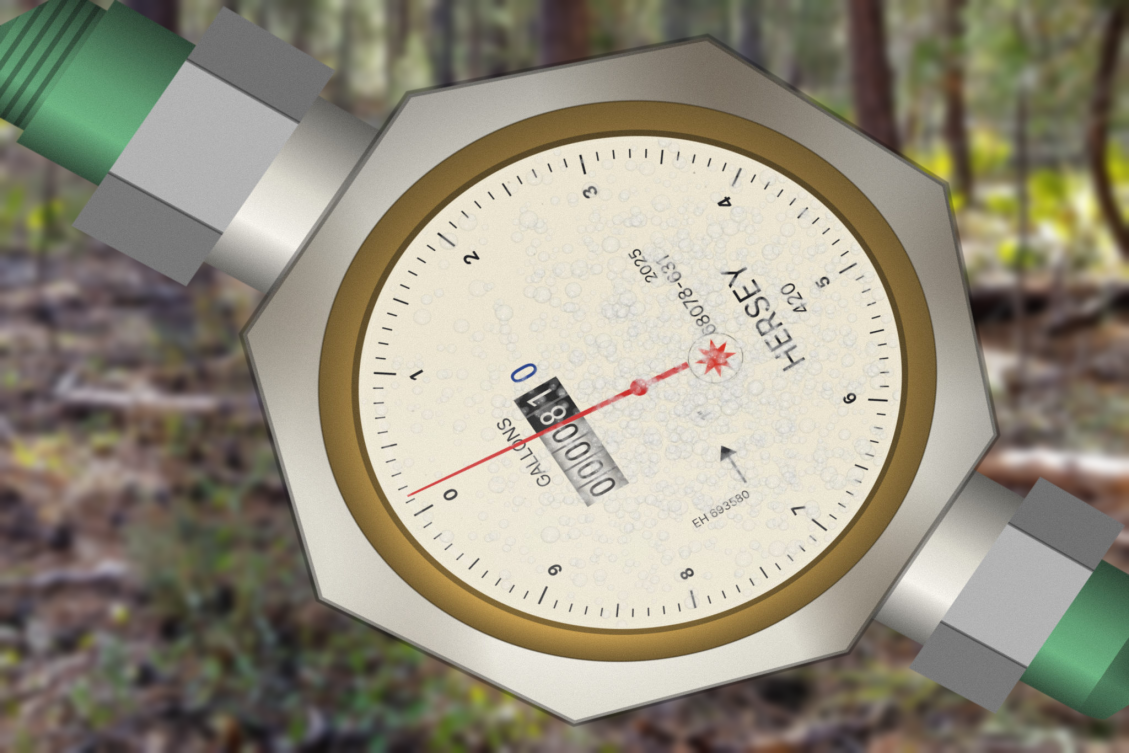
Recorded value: 810.1 gal
